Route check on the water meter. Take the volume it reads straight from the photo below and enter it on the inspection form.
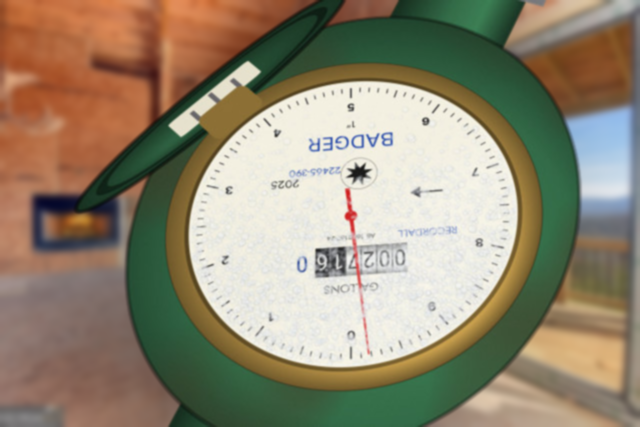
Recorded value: 27159.8 gal
